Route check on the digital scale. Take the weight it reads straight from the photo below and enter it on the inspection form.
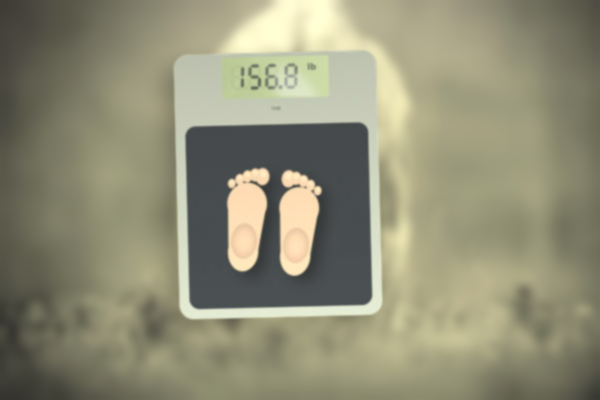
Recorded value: 156.8 lb
